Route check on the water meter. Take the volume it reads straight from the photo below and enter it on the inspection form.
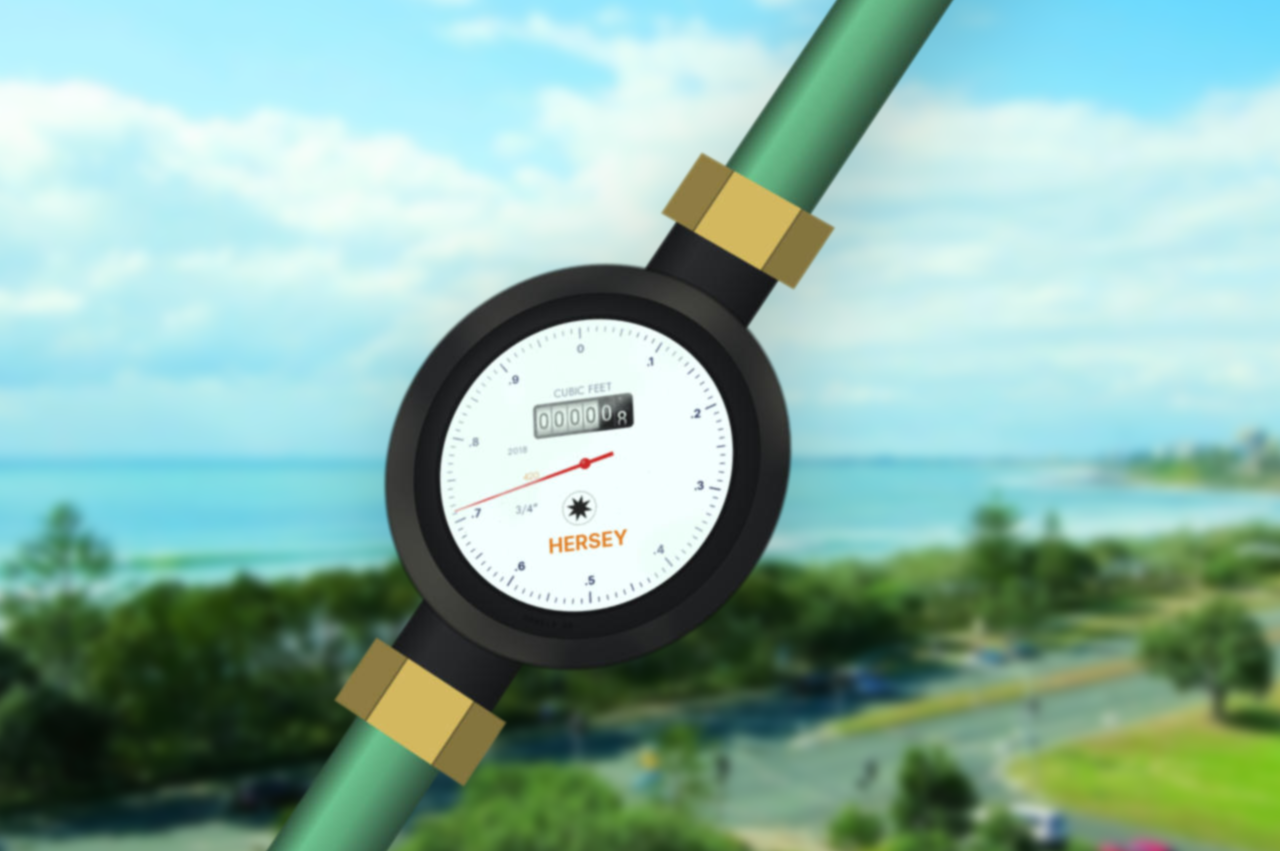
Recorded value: 7.71 ft³
